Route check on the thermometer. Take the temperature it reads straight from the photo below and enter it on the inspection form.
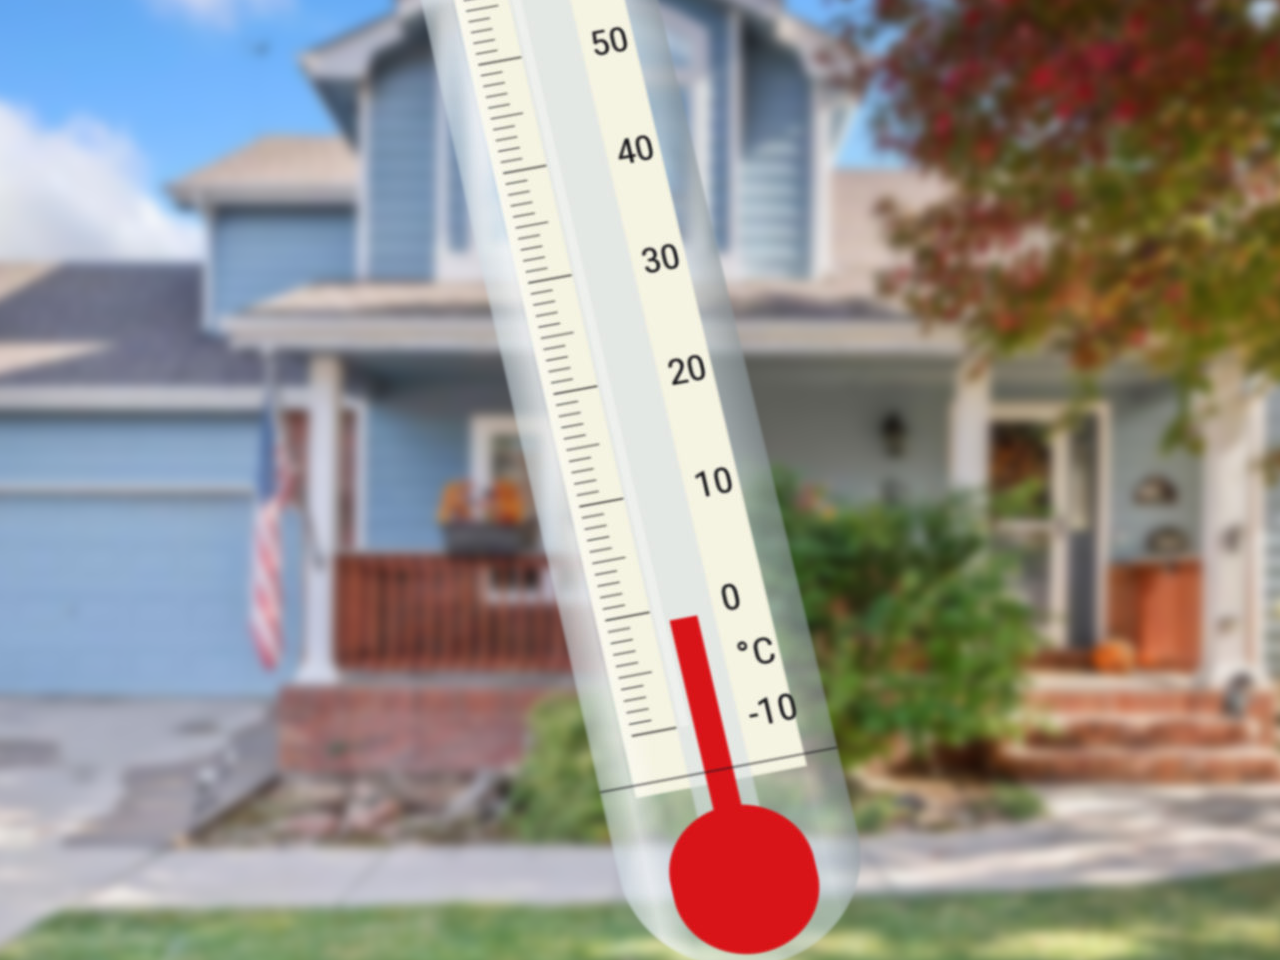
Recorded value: -1 °C
